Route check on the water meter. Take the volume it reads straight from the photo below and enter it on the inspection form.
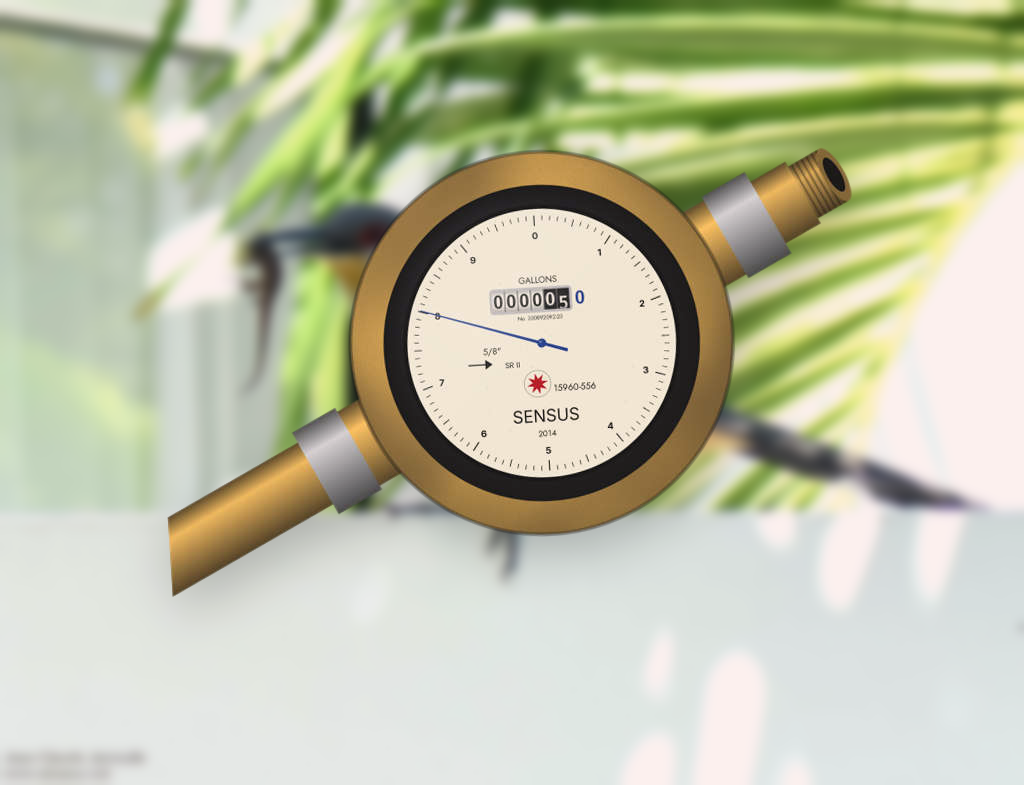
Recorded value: 48.0 gal
